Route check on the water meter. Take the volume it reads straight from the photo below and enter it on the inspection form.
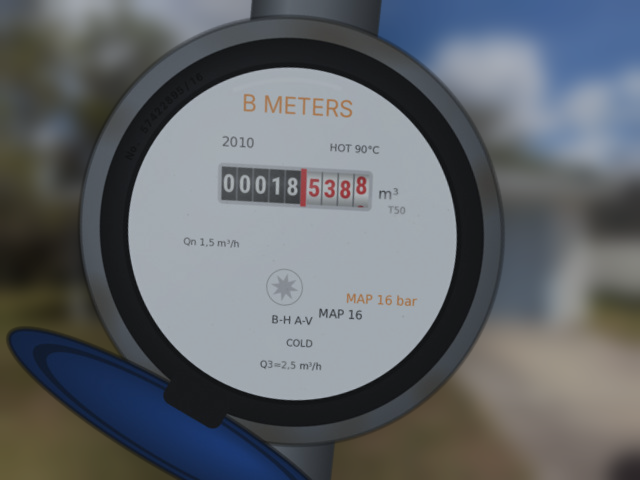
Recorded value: 18.5388 m³
